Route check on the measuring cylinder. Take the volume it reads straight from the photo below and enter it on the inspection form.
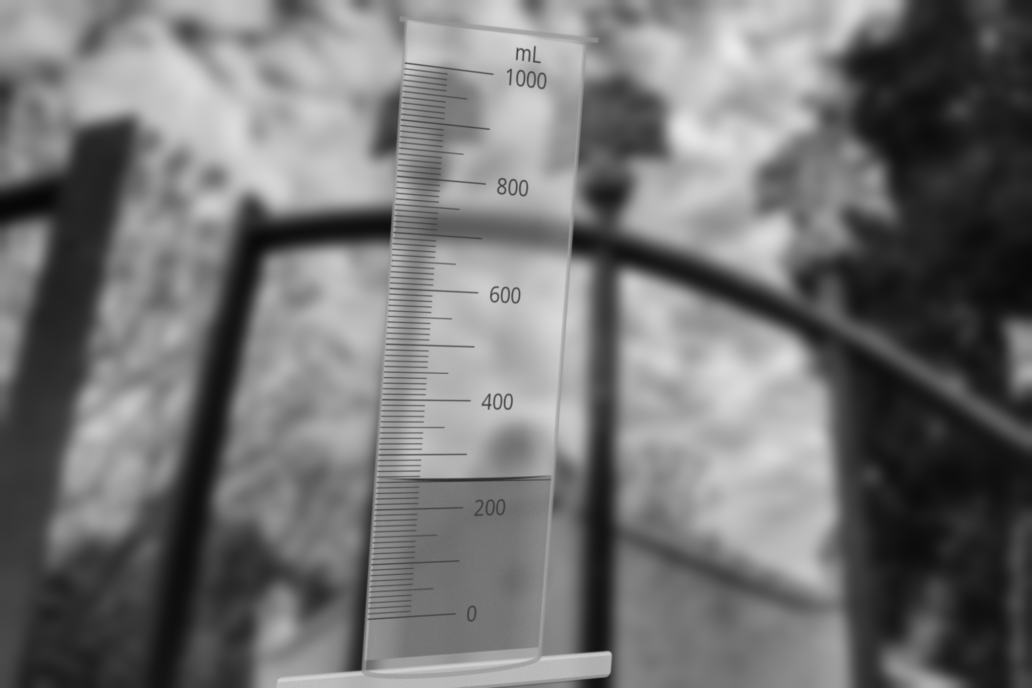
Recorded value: 250 mL
